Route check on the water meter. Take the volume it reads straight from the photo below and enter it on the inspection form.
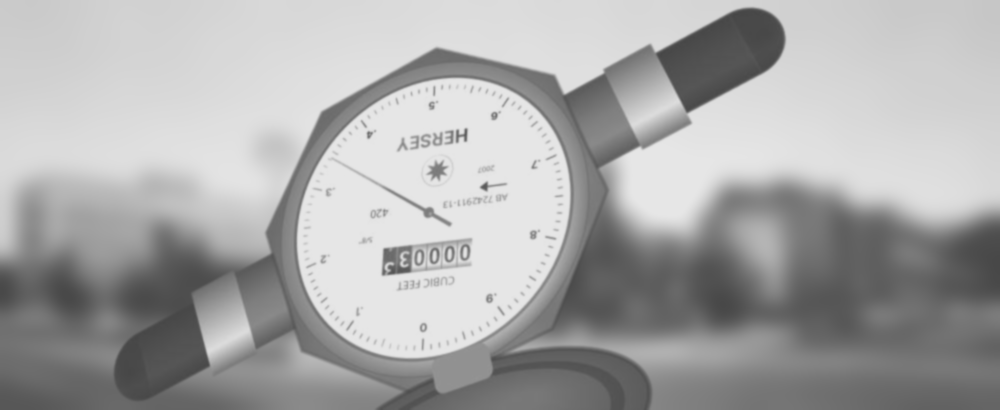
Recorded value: 33.34 ft³
